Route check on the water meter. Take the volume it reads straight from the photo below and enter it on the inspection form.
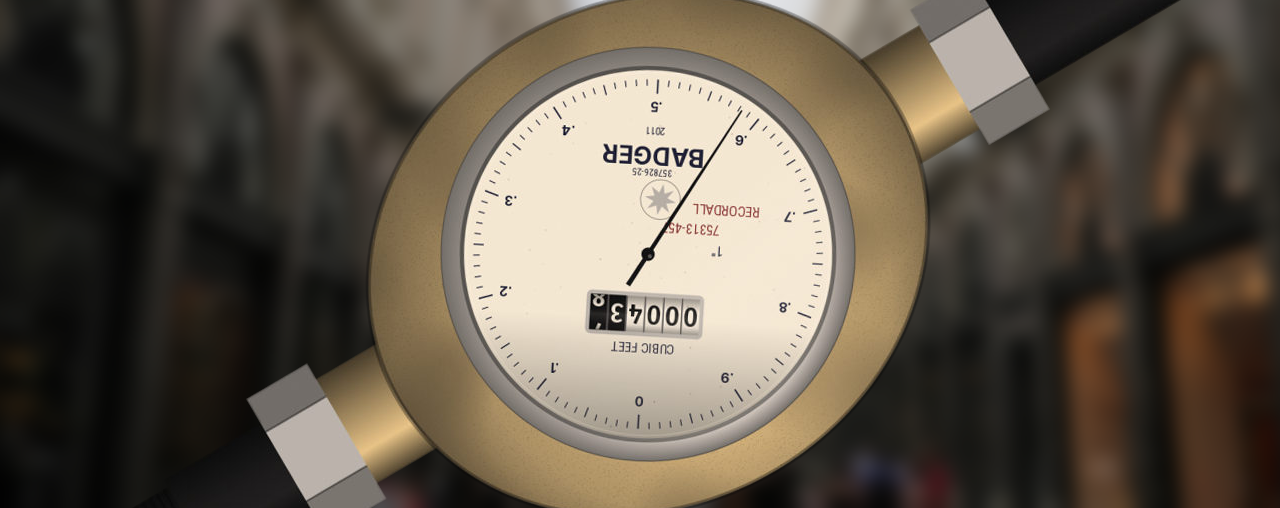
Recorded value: 437.58 ft³
